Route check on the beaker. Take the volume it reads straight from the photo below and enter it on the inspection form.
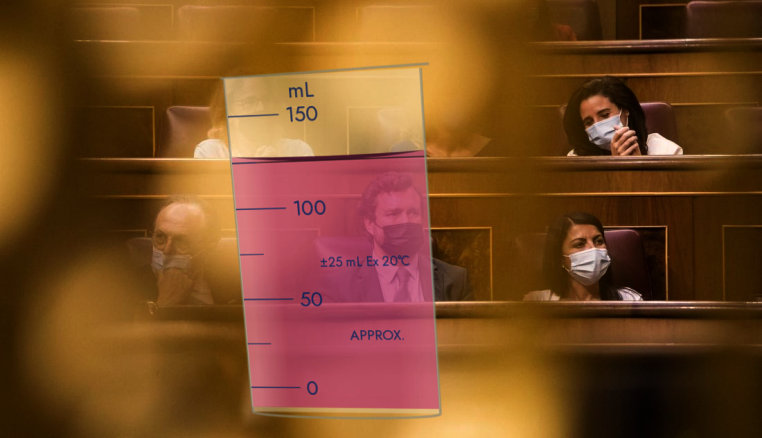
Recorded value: 125 mL
